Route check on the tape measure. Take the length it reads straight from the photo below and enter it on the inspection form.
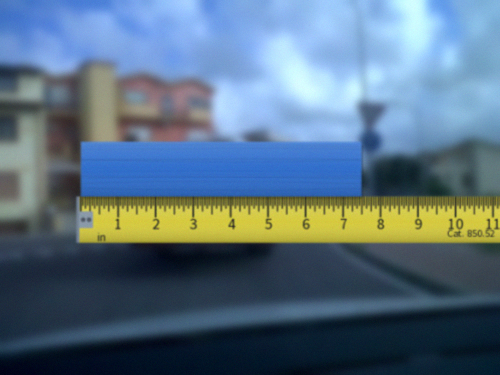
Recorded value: 7.5 in
